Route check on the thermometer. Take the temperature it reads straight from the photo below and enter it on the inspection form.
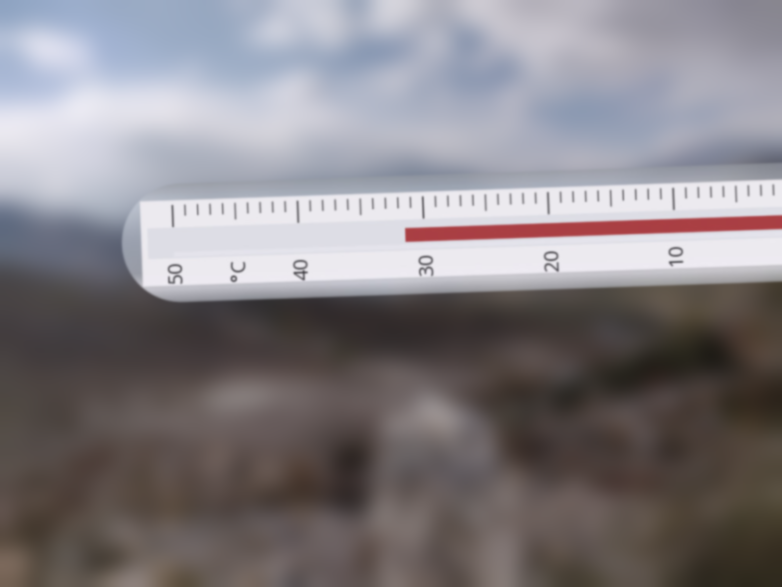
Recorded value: 31.5 °C
